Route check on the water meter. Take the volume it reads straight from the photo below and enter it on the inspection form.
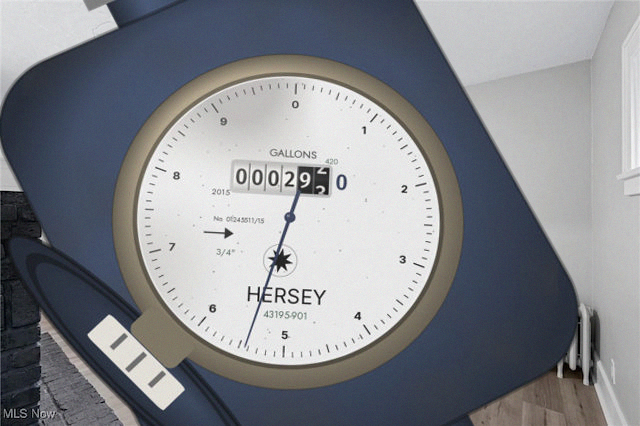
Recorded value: 2925.4 gal
